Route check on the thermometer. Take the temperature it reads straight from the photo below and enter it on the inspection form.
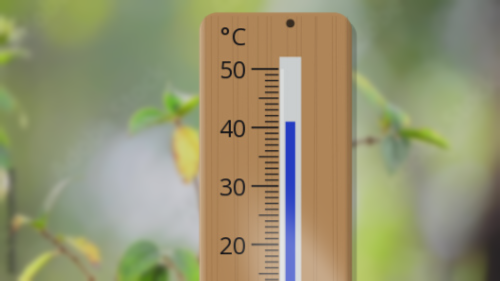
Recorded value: 41 °C
